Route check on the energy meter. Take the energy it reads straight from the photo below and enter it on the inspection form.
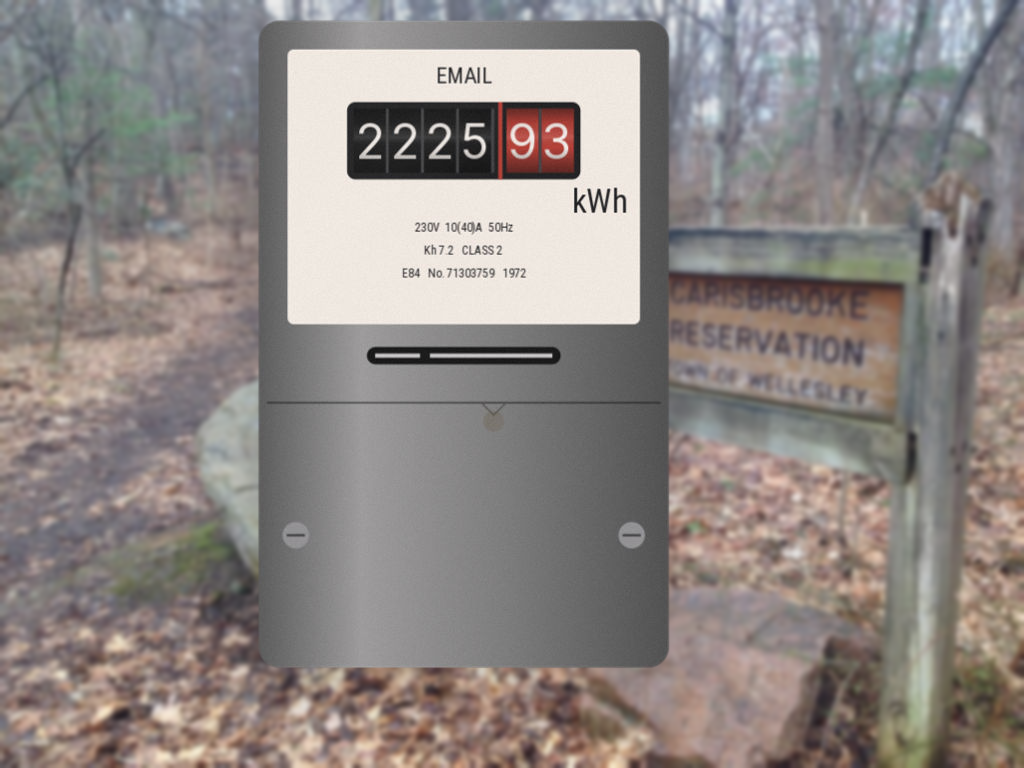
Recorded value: 2225.93 kWh
